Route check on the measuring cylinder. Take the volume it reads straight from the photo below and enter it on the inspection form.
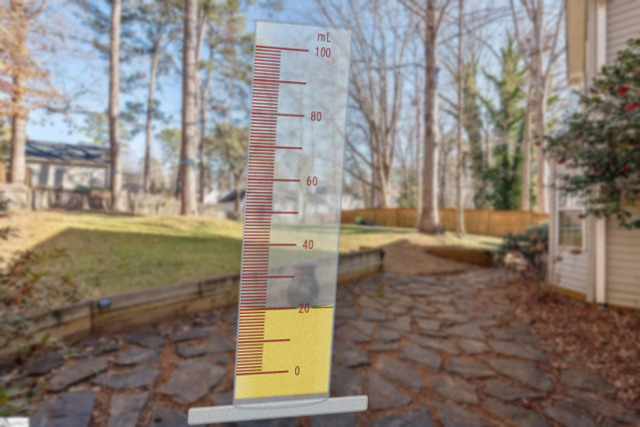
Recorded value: 20 mL
